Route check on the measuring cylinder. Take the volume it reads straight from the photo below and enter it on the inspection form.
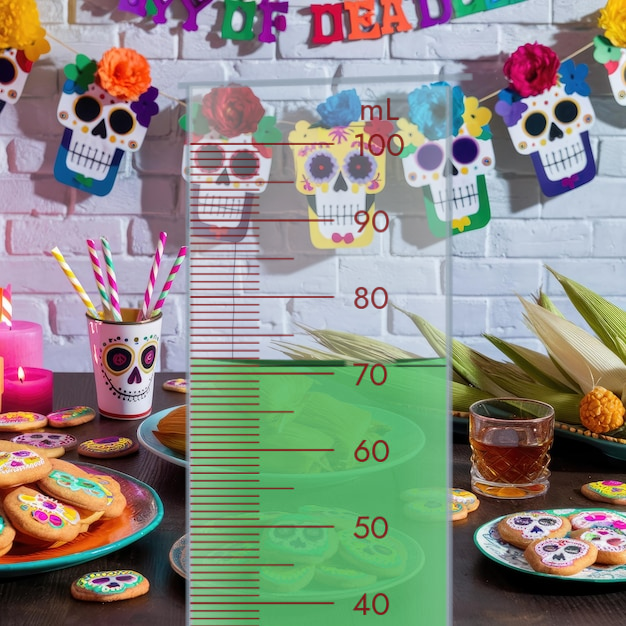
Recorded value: 71 mL
